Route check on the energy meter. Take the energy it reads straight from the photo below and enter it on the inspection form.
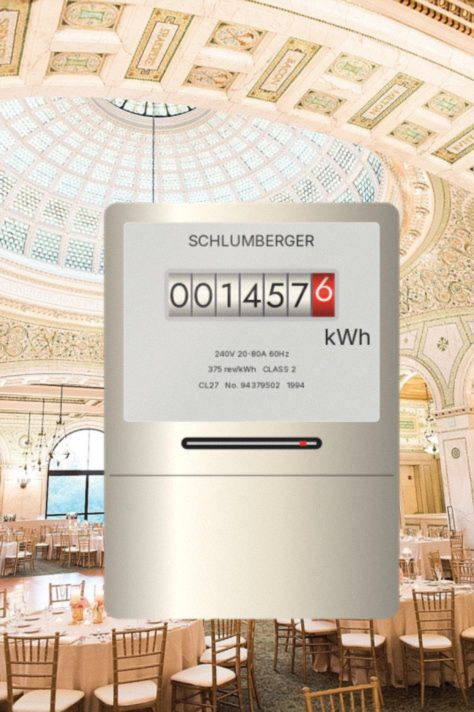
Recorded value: 1457.6 kWh
